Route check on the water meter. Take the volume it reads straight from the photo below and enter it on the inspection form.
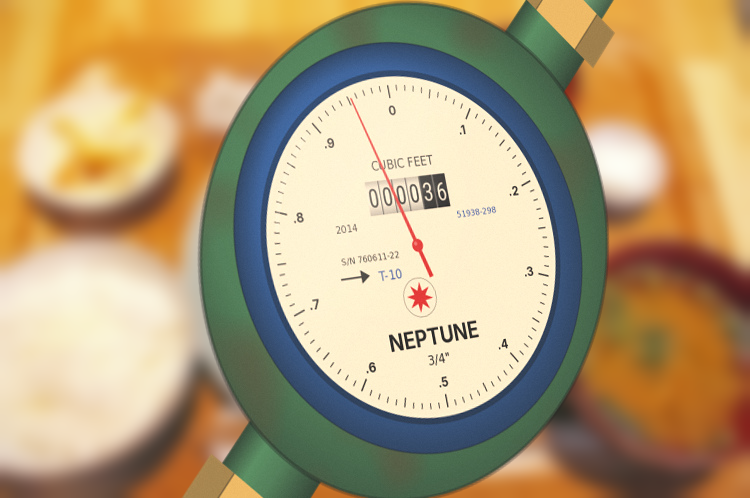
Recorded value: 35.95 ft³
